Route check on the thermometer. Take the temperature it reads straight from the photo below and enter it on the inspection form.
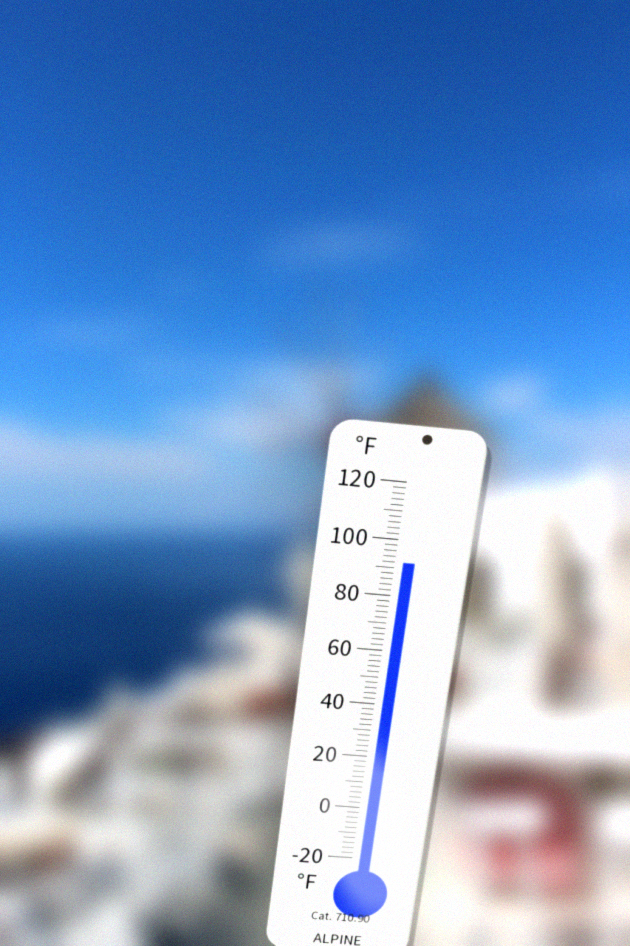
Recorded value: 92 °F
